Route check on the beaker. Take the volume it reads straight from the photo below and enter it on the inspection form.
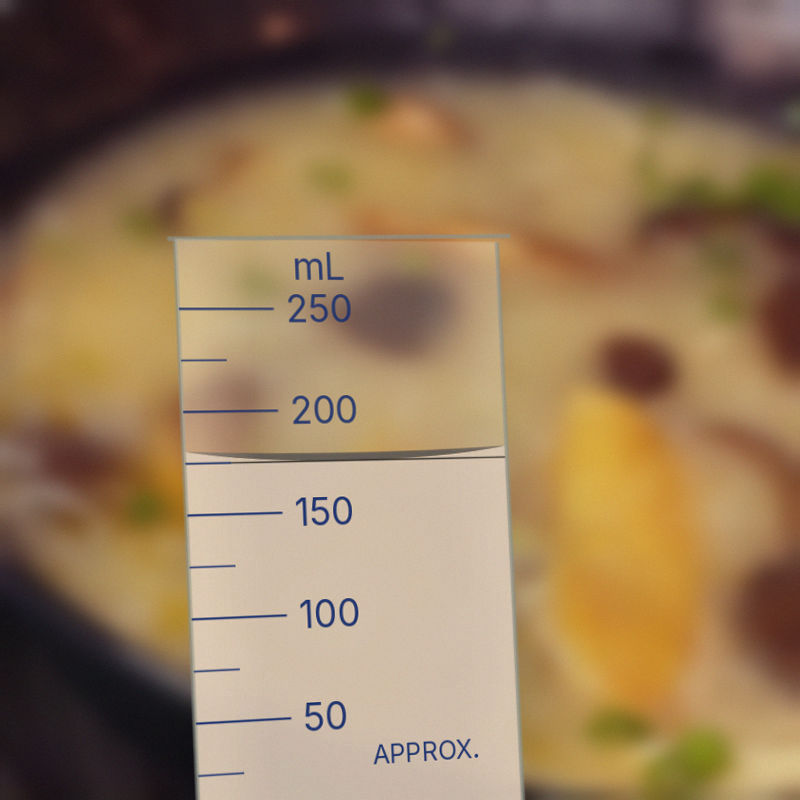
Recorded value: 175 mL
